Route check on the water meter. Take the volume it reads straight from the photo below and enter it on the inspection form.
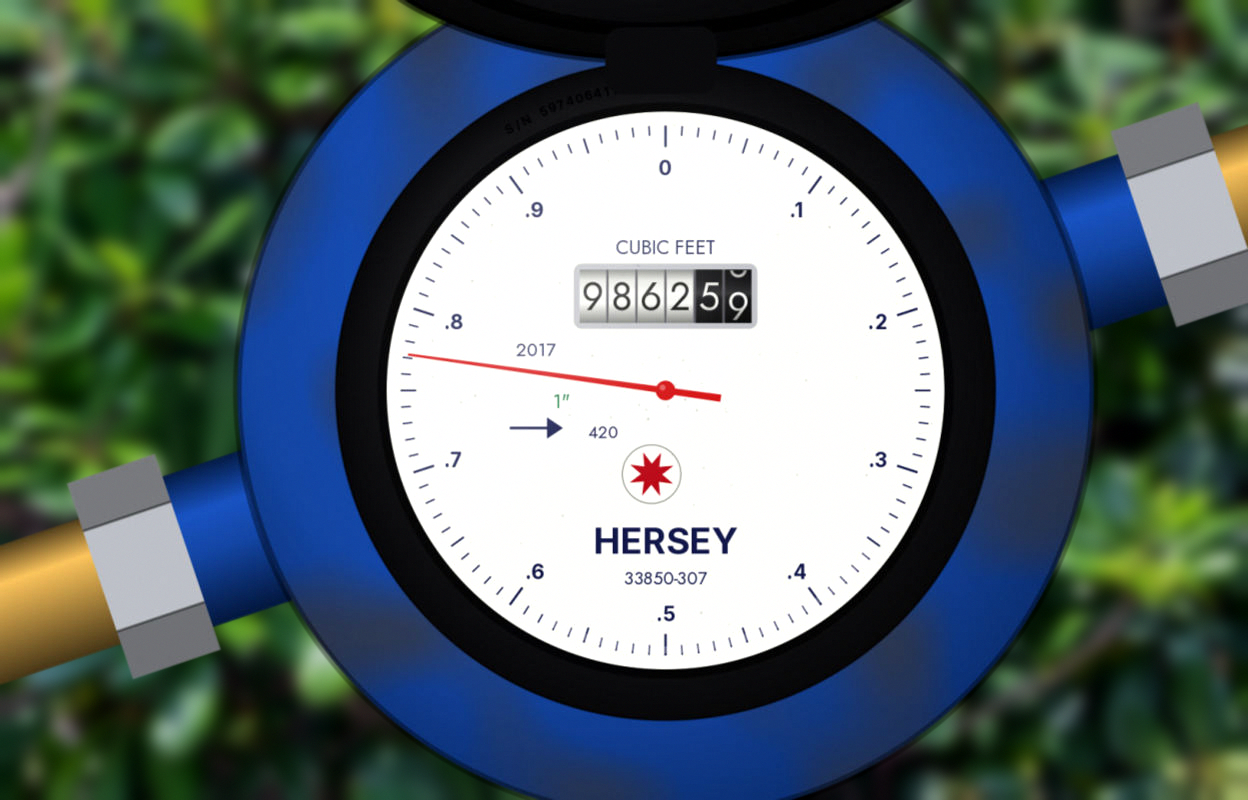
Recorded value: 986258.77 ft³
